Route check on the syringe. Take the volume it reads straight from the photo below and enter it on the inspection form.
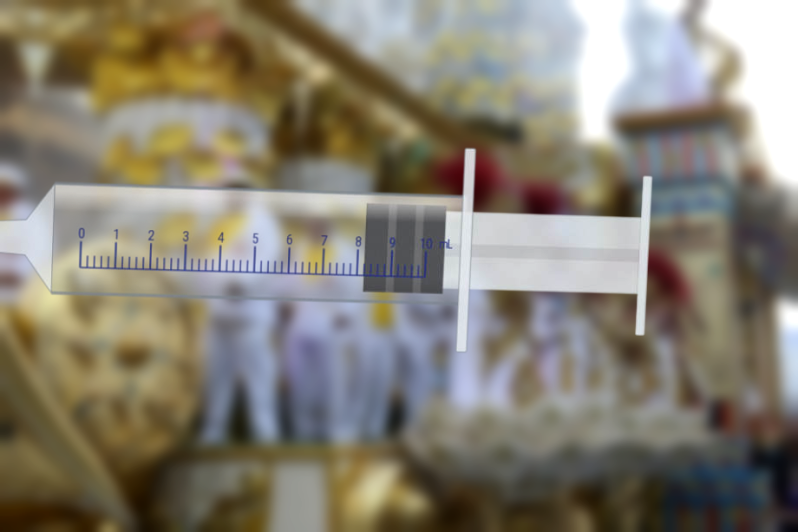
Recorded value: 8.2 mL
